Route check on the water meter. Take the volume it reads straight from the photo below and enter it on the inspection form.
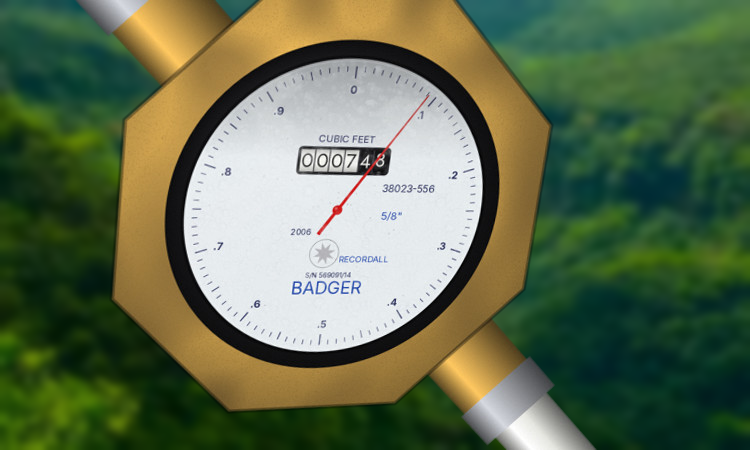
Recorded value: 748.09 ft³
